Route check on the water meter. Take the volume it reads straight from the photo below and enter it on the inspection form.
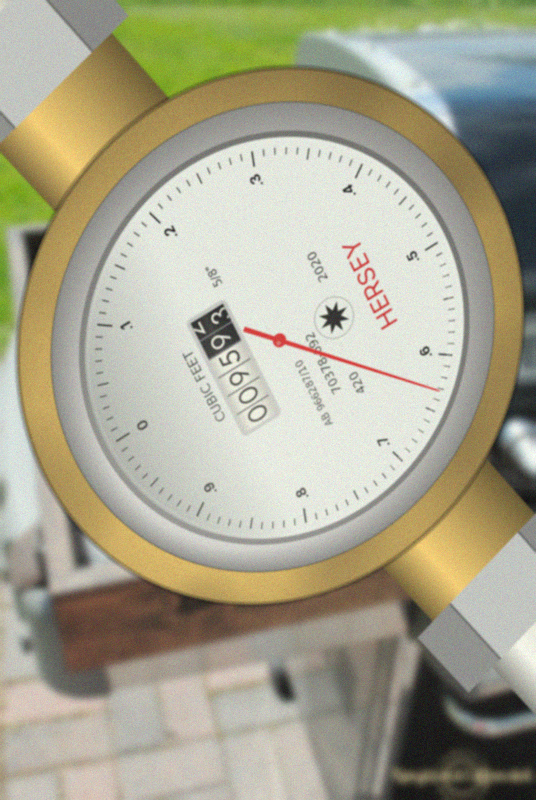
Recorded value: 9592.63 ft³
